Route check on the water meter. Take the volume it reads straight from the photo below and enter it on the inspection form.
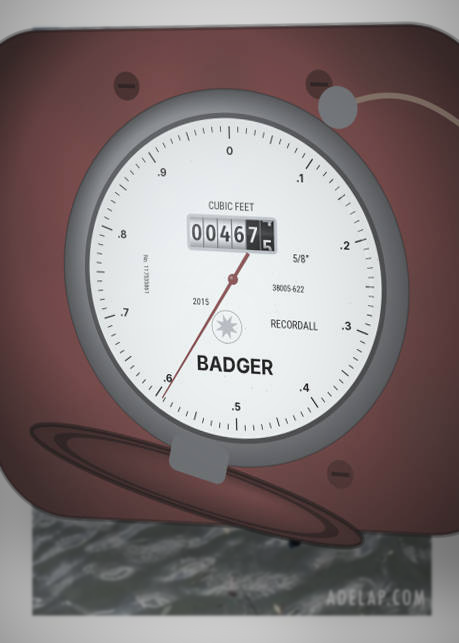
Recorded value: 4674.59 ft³
